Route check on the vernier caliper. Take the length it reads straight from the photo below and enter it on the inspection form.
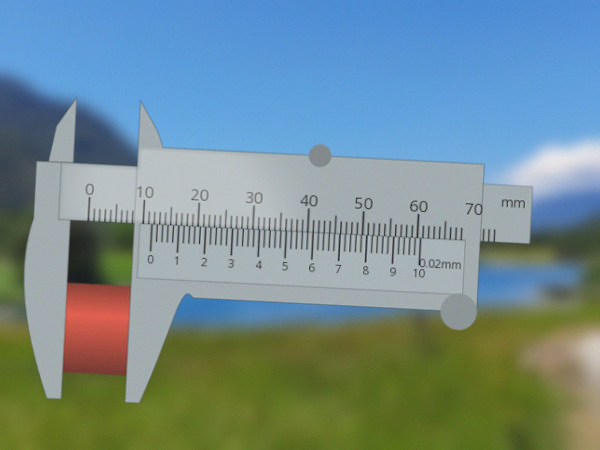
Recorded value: 11.6 mm
